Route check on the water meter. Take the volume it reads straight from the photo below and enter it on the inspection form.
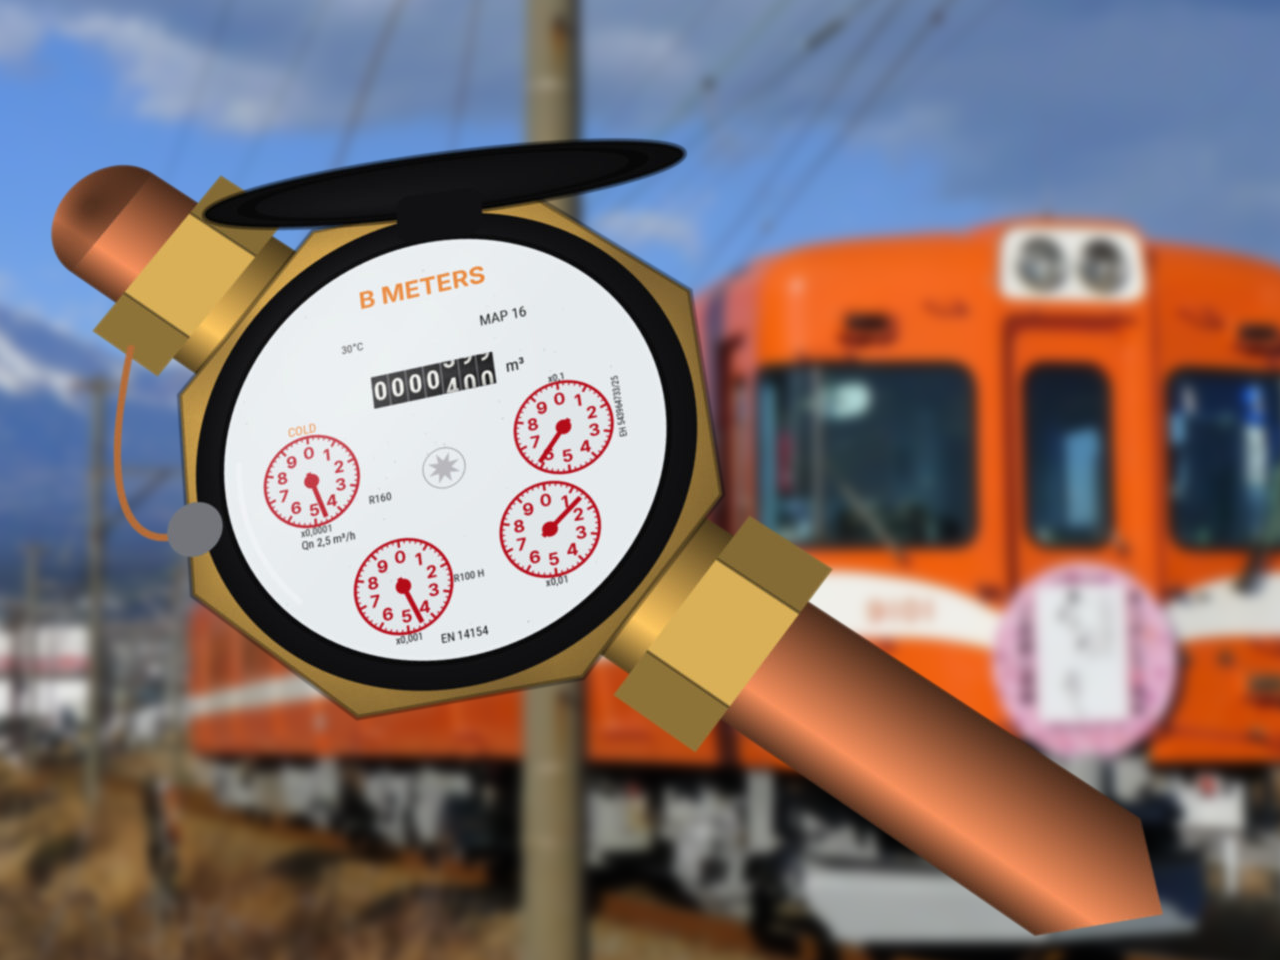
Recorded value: 399.6144 m³
